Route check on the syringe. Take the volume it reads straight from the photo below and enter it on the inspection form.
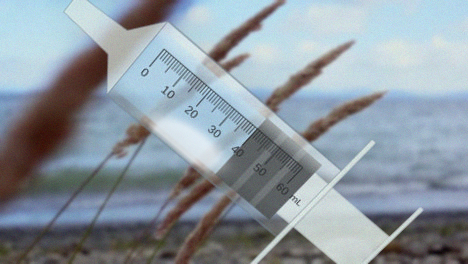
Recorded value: 40 mL
